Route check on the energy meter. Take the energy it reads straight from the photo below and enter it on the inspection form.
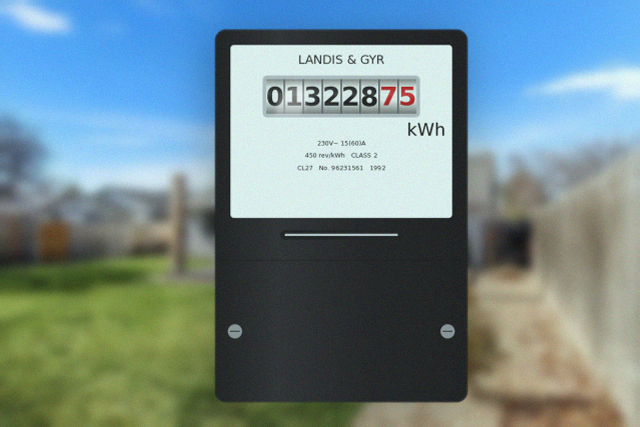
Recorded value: 13228.75 kWh
